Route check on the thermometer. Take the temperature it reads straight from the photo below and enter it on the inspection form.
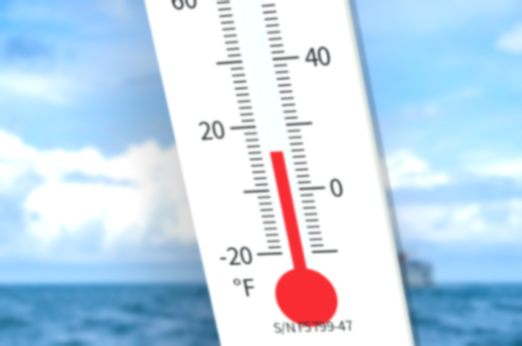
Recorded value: 12 °F
